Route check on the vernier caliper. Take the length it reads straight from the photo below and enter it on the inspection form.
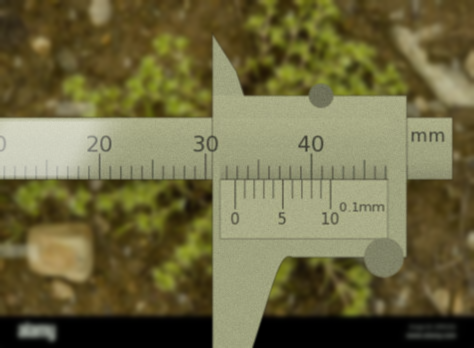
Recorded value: 32.8 mm
